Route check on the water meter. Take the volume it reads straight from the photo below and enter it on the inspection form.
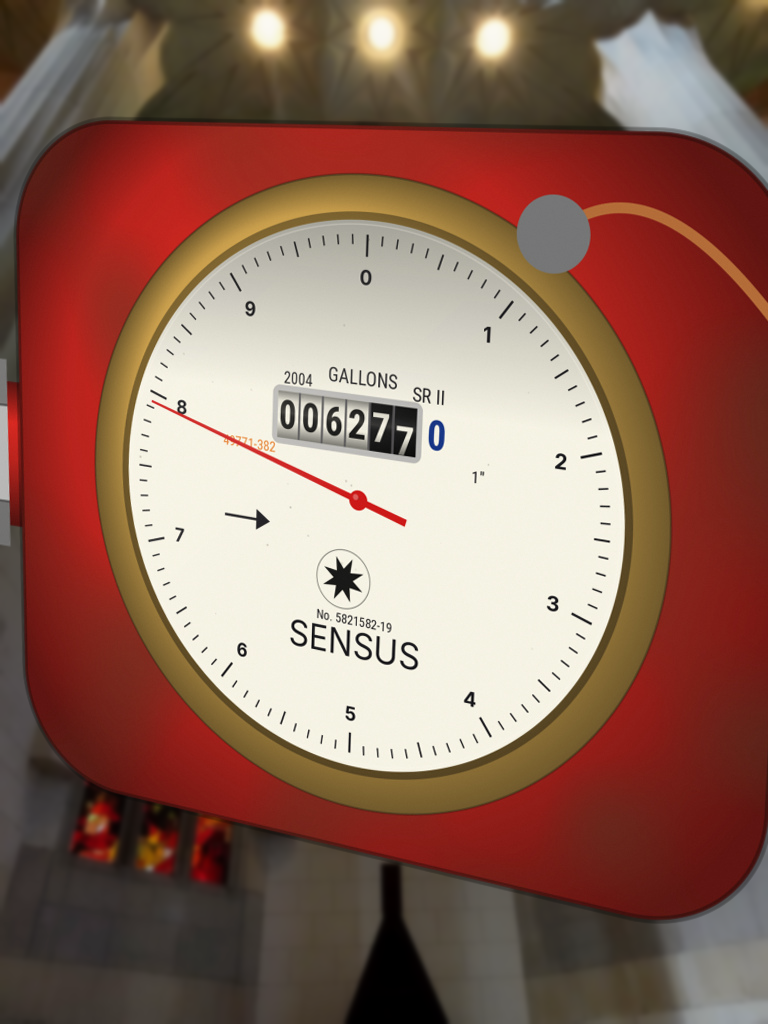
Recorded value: 62767.9 gal
